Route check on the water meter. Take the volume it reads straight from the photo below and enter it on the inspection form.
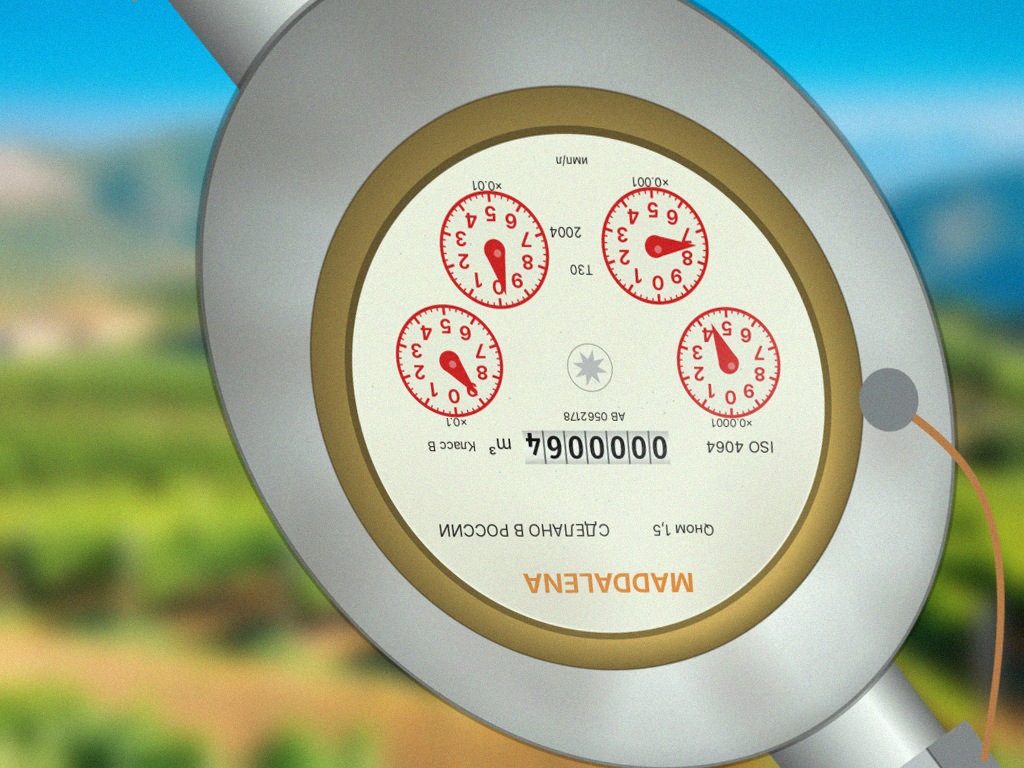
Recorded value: 63.8974 m³
